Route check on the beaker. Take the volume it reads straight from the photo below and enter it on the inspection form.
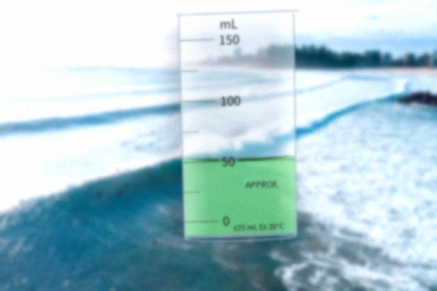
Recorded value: 50 mL
